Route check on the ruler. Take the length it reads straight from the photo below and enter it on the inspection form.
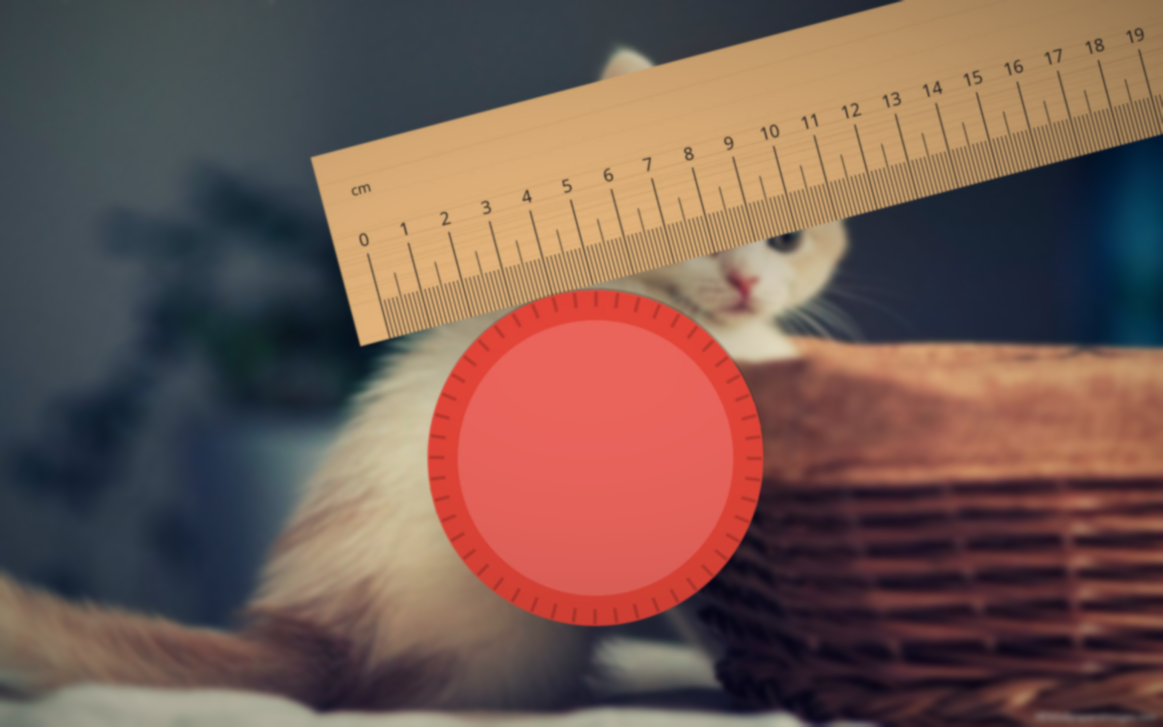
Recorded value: 8 cm
